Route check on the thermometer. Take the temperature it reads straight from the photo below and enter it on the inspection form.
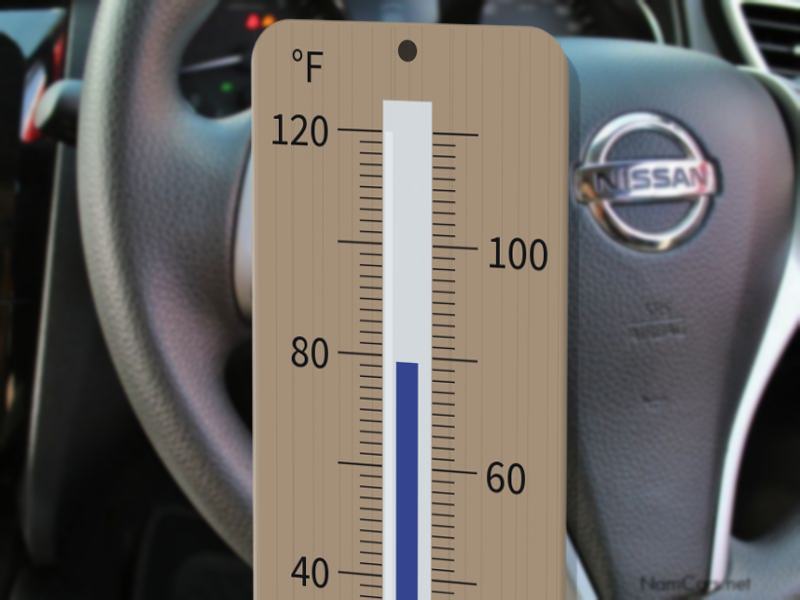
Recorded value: 79 °F
